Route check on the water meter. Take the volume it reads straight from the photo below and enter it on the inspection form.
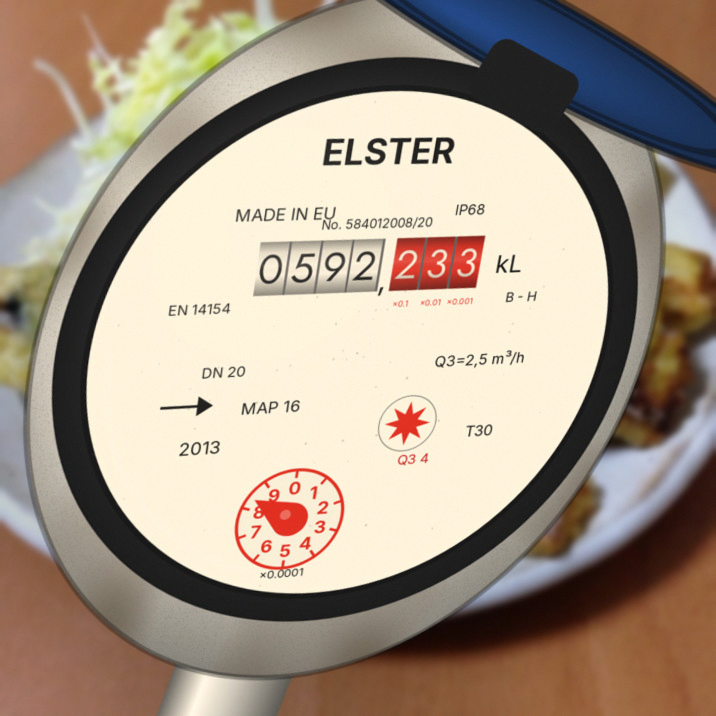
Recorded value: 592.2338 kL
